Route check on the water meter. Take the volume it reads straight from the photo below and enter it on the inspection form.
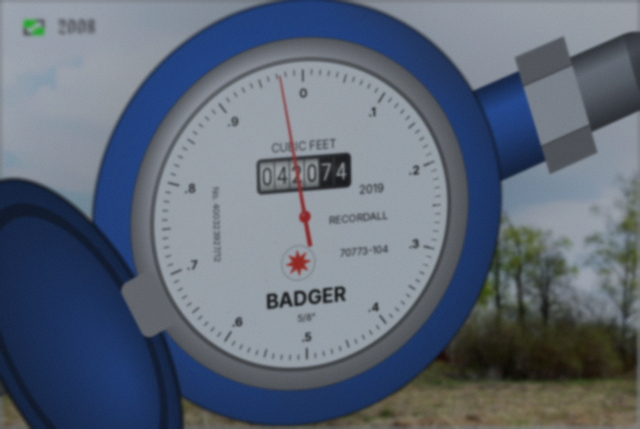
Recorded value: 42073.97 ft³
